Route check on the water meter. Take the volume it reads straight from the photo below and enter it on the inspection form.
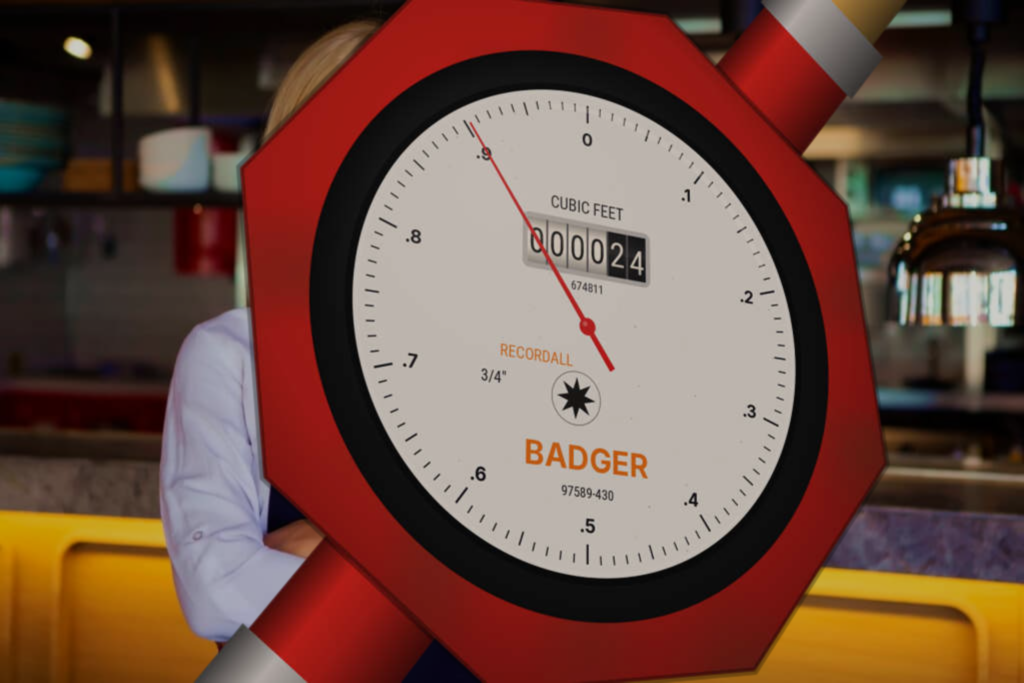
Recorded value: 23.90 ft³
